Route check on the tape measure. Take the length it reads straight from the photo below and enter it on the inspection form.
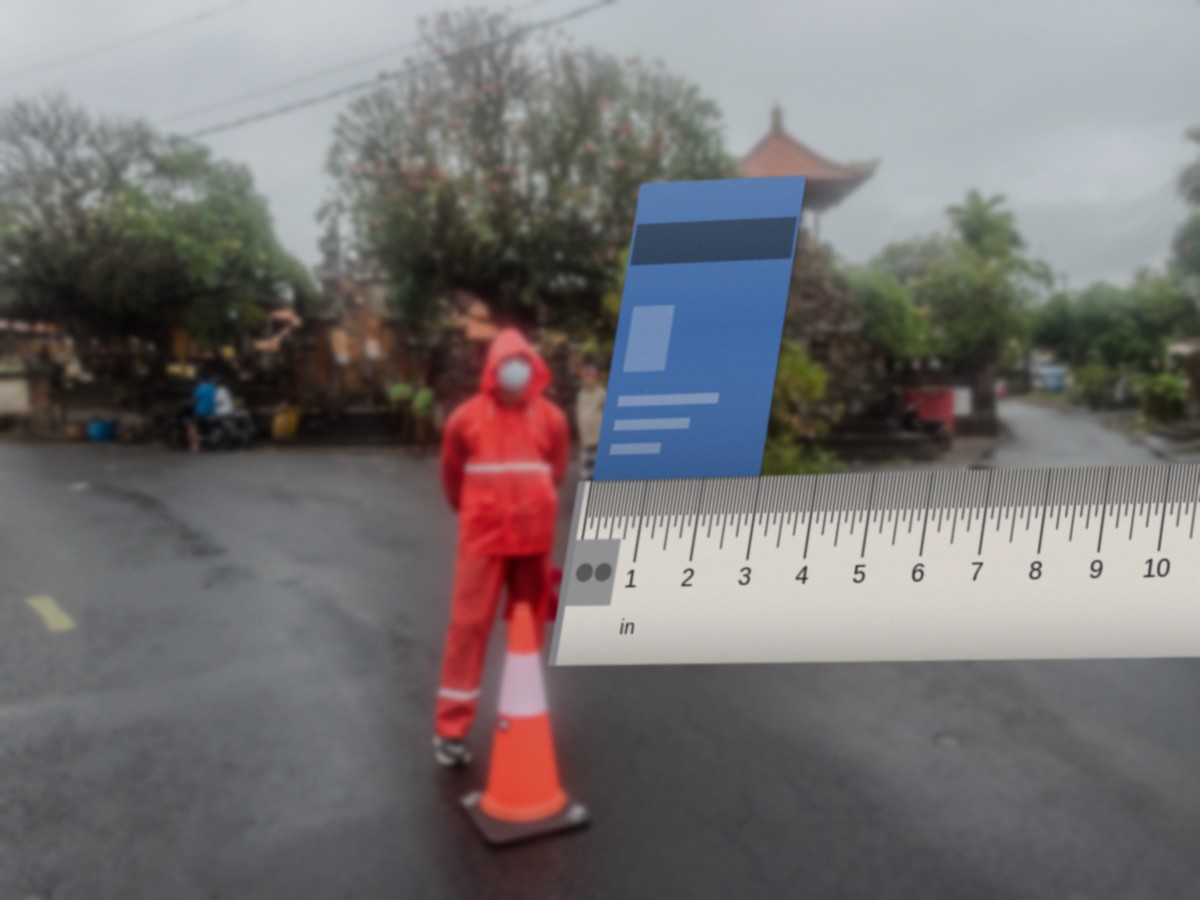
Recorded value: 3 in
